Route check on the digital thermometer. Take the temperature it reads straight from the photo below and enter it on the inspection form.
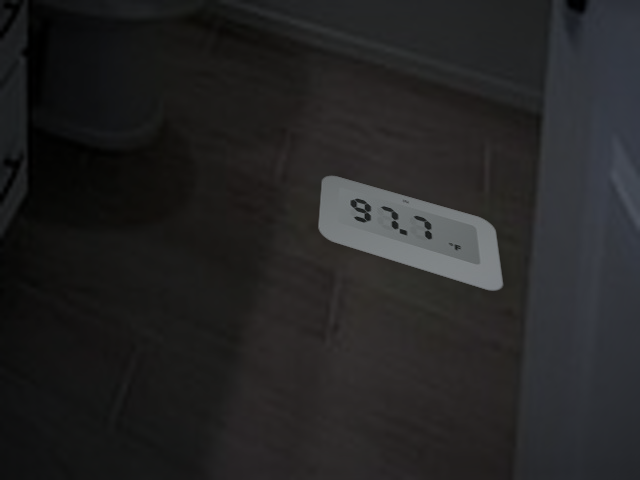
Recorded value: 97.7 °F
